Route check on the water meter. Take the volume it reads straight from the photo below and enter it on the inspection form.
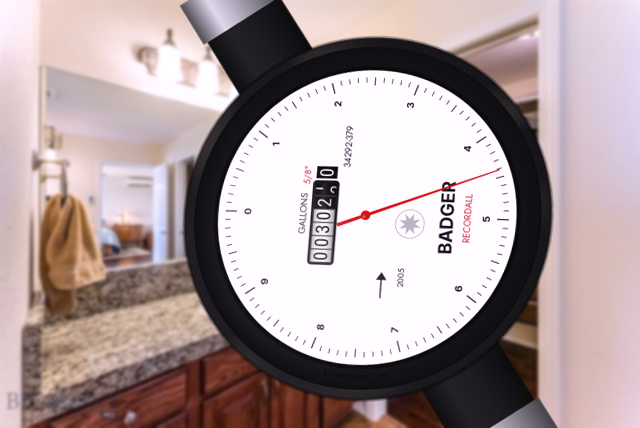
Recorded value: 30214.4 gal
